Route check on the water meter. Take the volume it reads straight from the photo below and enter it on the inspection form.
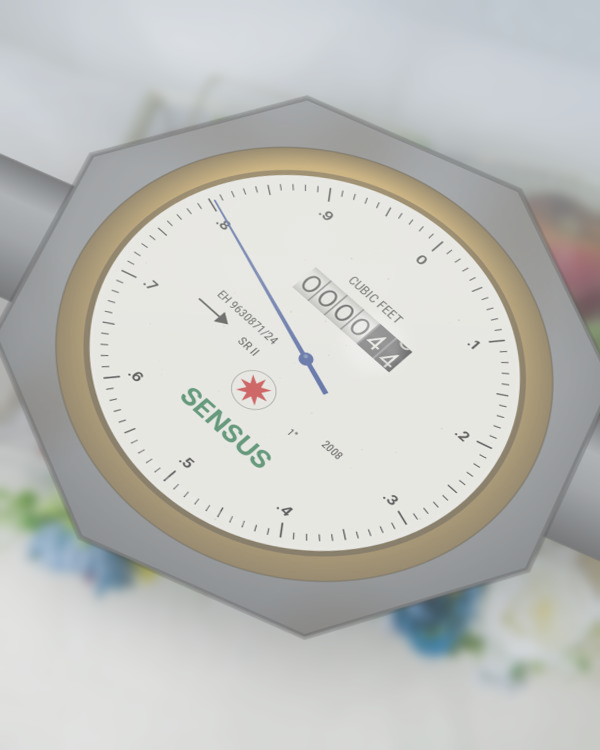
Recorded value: 43.80 ft³
